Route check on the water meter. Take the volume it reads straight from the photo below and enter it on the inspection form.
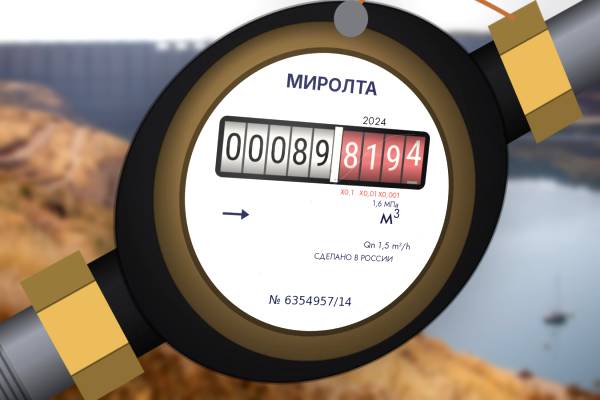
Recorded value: 89.8194 m³
